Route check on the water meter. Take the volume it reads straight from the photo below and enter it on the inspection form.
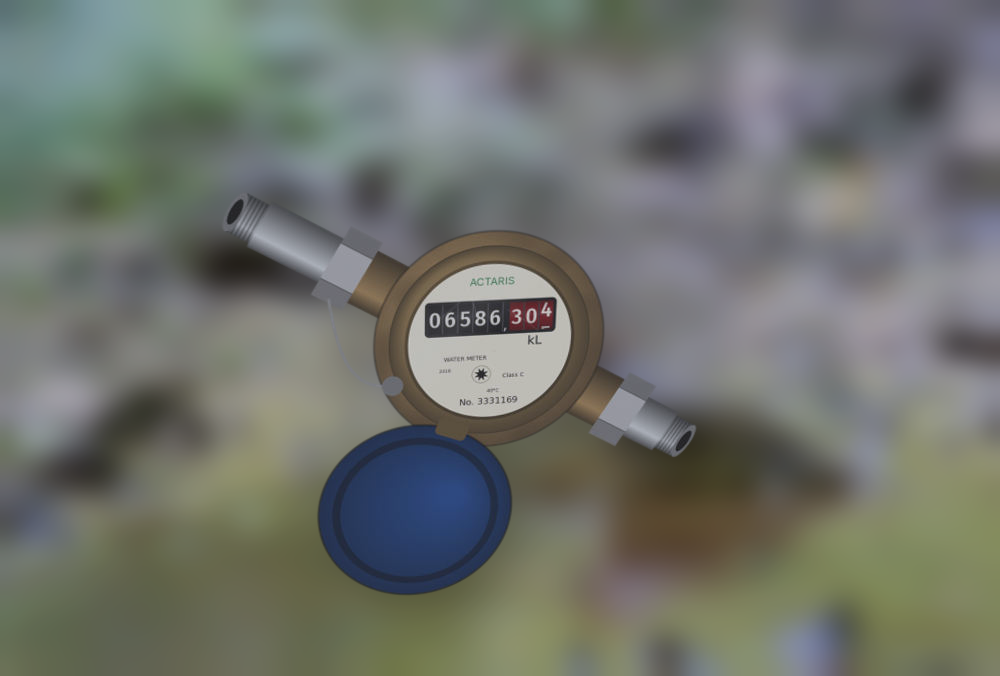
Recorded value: 6586.304 kL
